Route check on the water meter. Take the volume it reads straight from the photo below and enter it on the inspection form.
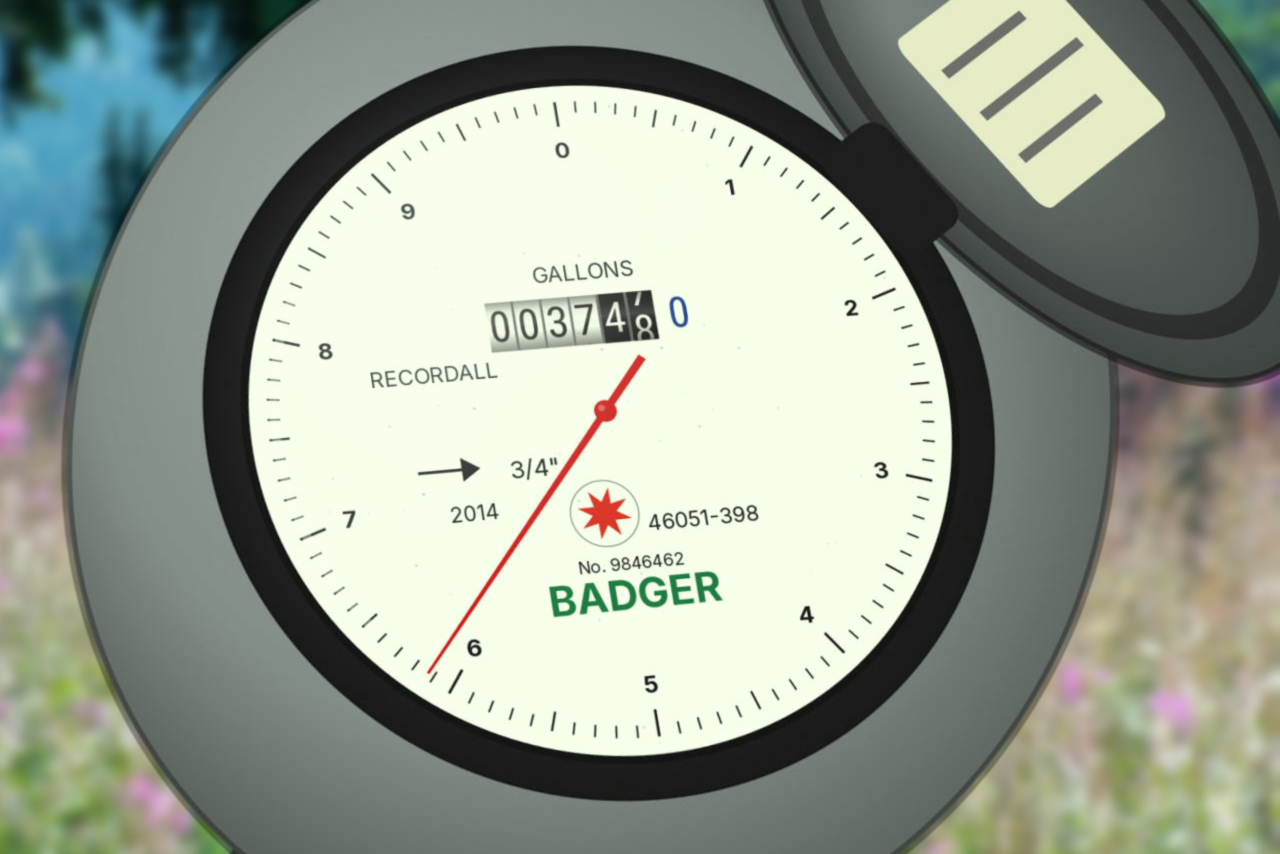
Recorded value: 37476.1 gal
